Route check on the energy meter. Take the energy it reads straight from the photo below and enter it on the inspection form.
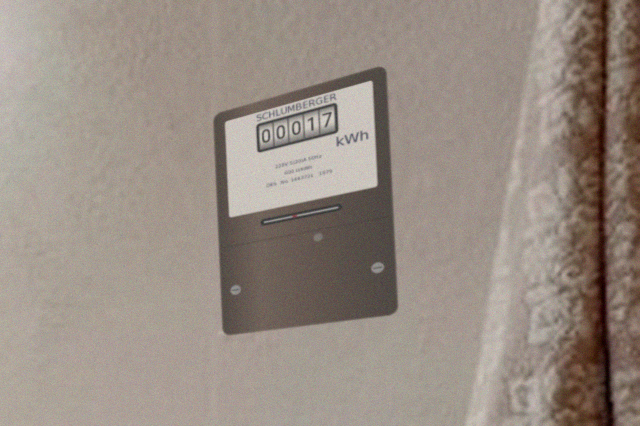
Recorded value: 17 kWh
